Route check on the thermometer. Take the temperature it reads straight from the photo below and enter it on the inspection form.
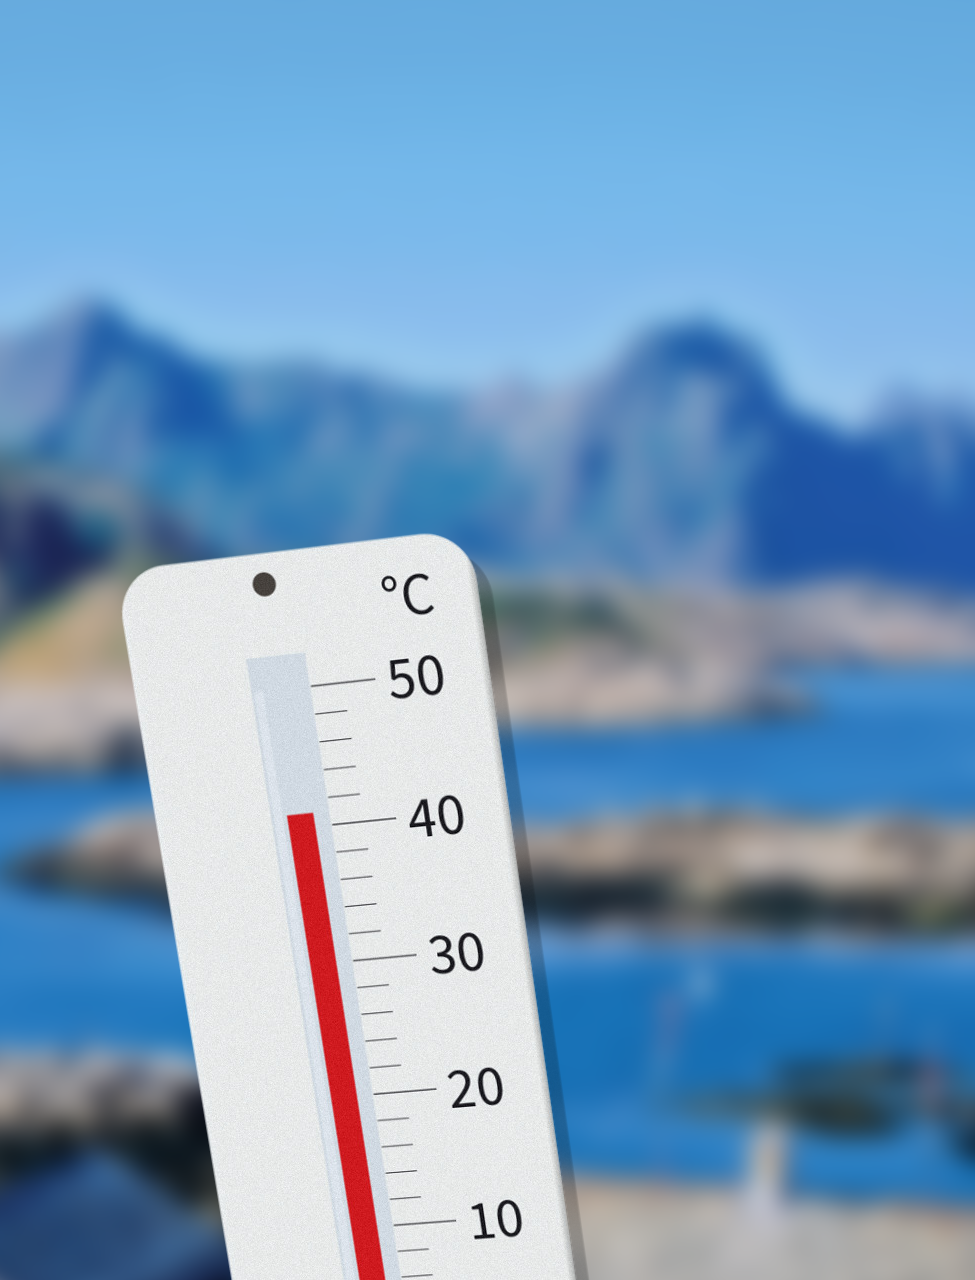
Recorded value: 41 °C
